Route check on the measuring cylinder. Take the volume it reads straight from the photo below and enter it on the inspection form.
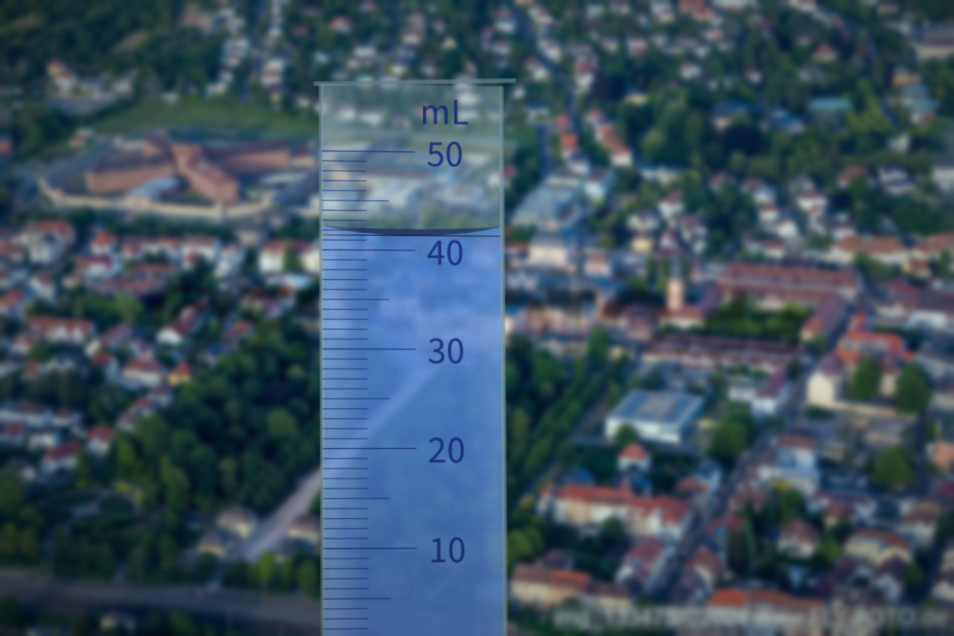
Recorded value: 41.5 mL
